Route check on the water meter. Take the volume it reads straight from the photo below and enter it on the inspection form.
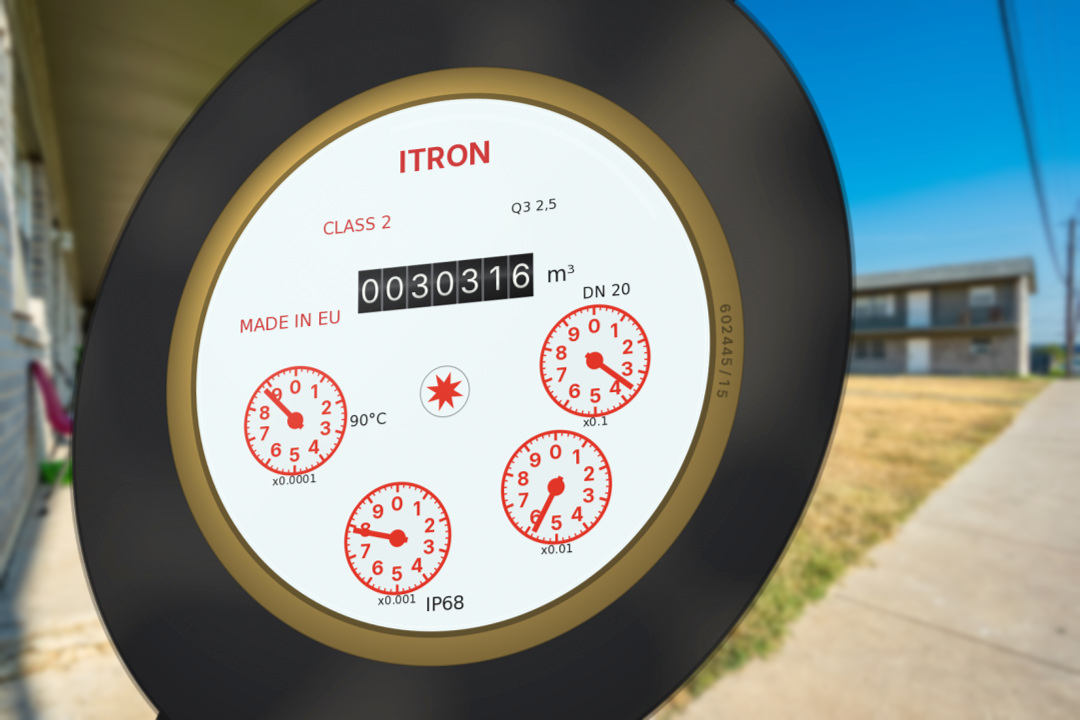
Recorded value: 30316.3578 m³
